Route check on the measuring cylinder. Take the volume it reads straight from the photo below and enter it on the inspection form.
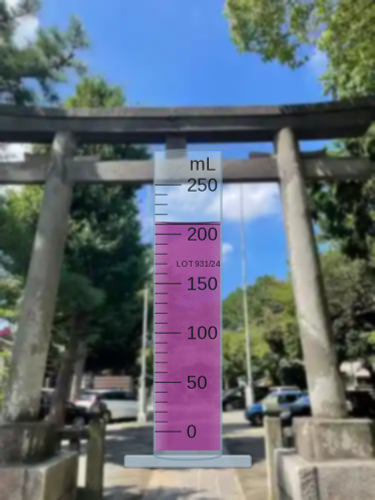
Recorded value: 210 mL
